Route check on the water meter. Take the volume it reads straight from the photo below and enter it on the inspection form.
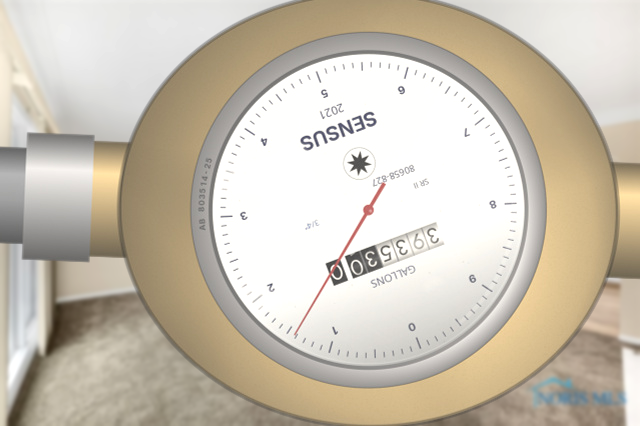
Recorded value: 3935301.4 gal
